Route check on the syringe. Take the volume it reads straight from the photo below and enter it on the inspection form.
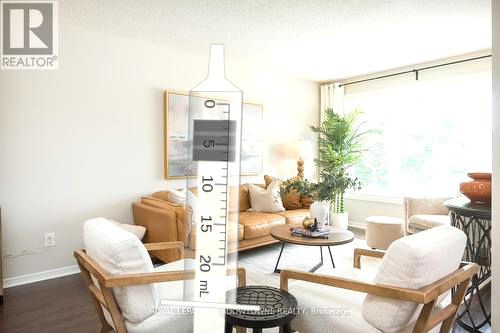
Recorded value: 2 mL
